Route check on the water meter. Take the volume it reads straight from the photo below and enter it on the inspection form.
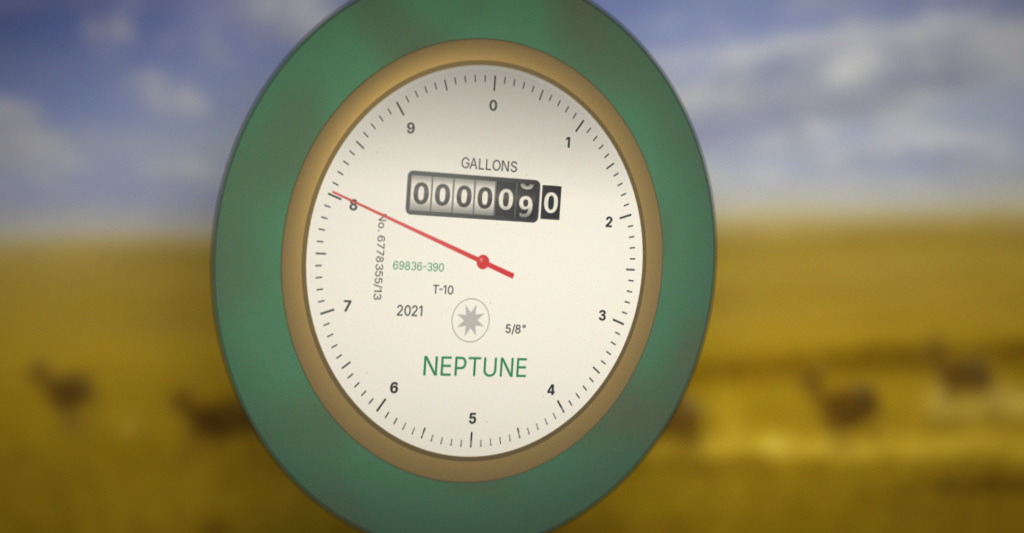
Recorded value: 88.0 gal
